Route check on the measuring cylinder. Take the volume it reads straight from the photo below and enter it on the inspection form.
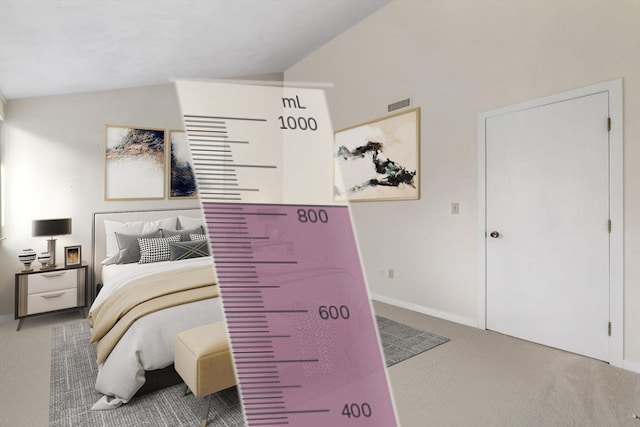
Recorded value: 820 mL
